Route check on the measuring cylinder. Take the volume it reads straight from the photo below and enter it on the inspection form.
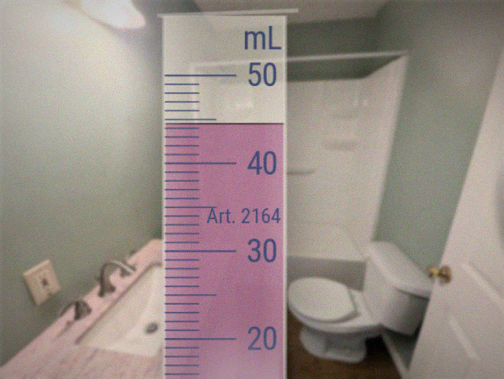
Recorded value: 44.5 mL
